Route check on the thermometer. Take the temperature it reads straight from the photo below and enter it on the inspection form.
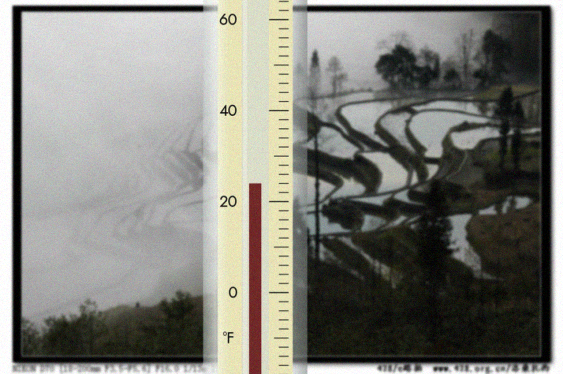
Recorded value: 24 °F
